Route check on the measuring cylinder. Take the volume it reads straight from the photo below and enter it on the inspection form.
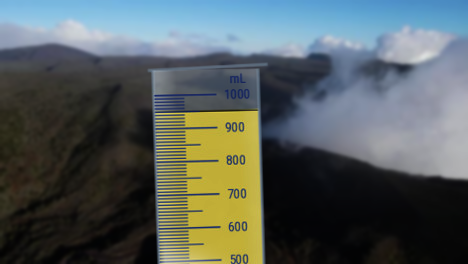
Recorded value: 950 mL
